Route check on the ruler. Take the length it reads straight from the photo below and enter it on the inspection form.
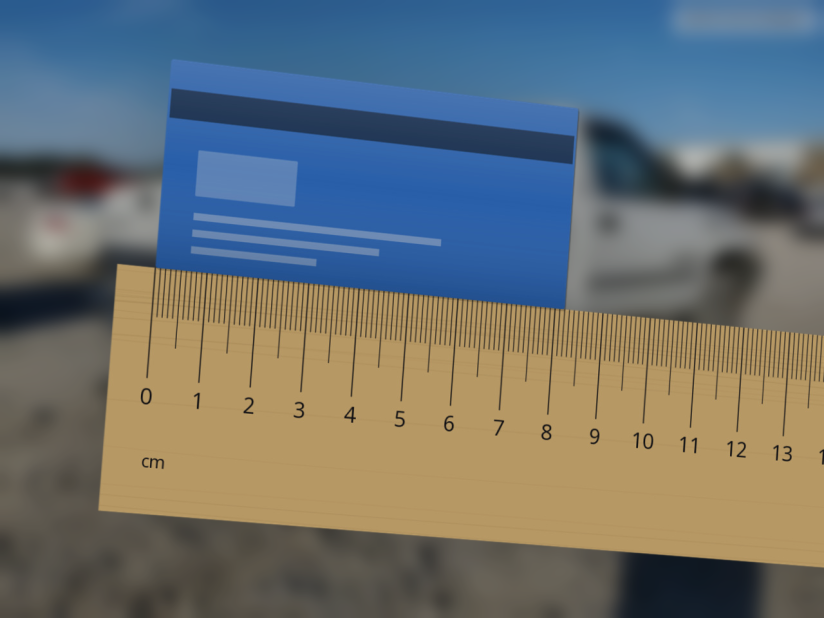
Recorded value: 8.2 cm
